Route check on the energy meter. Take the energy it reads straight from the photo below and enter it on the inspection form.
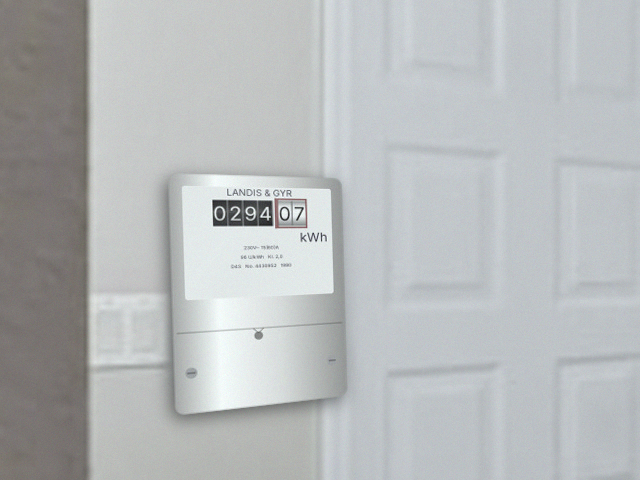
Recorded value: 294.07 kWh
